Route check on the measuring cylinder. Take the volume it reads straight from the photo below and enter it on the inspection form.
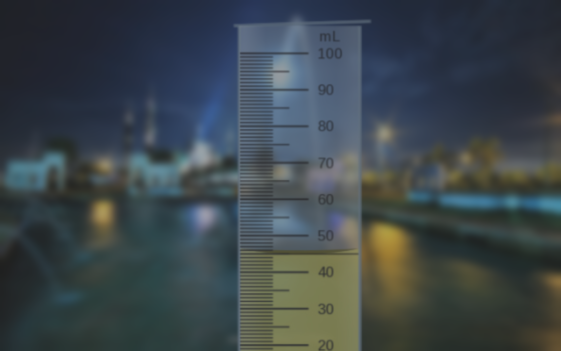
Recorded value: 45 mL
